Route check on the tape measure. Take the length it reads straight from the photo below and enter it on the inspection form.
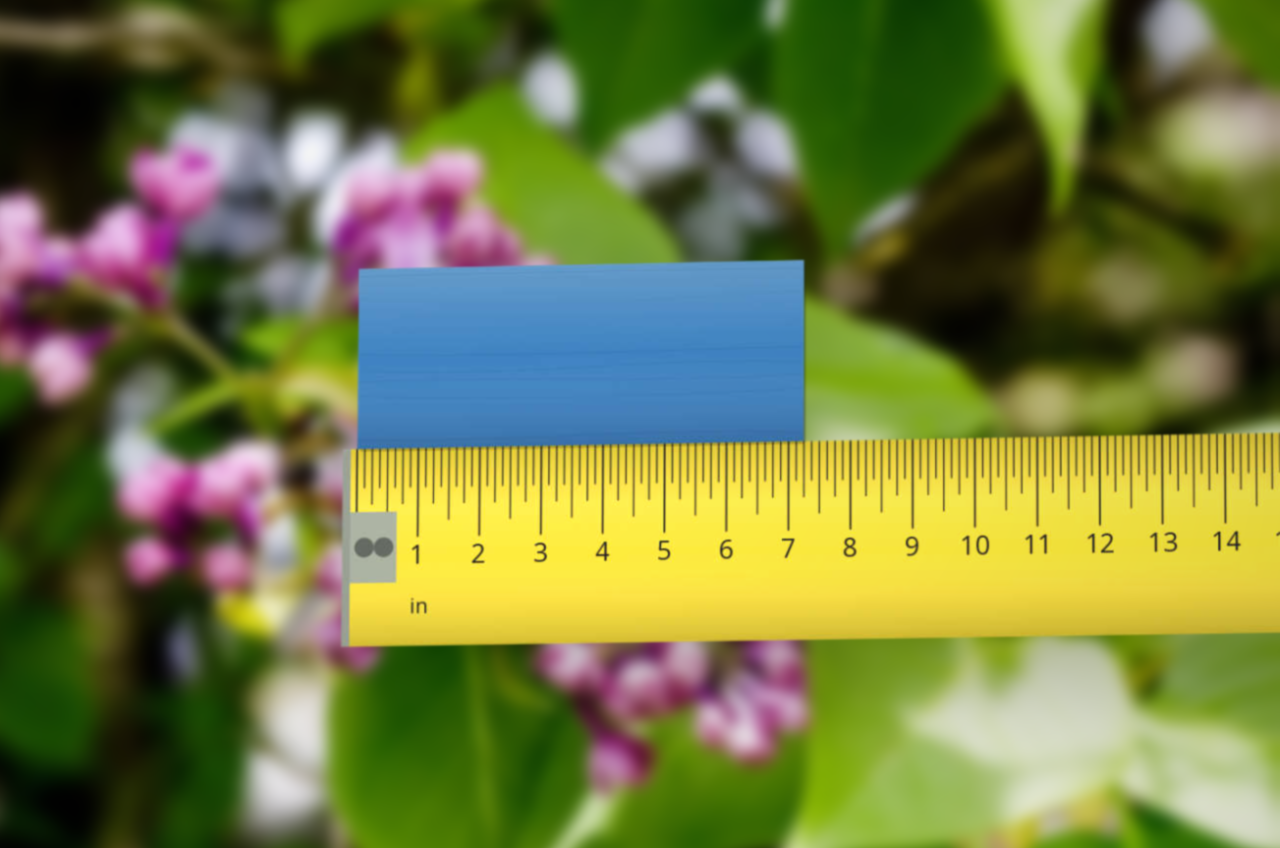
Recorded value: 7.25 in
